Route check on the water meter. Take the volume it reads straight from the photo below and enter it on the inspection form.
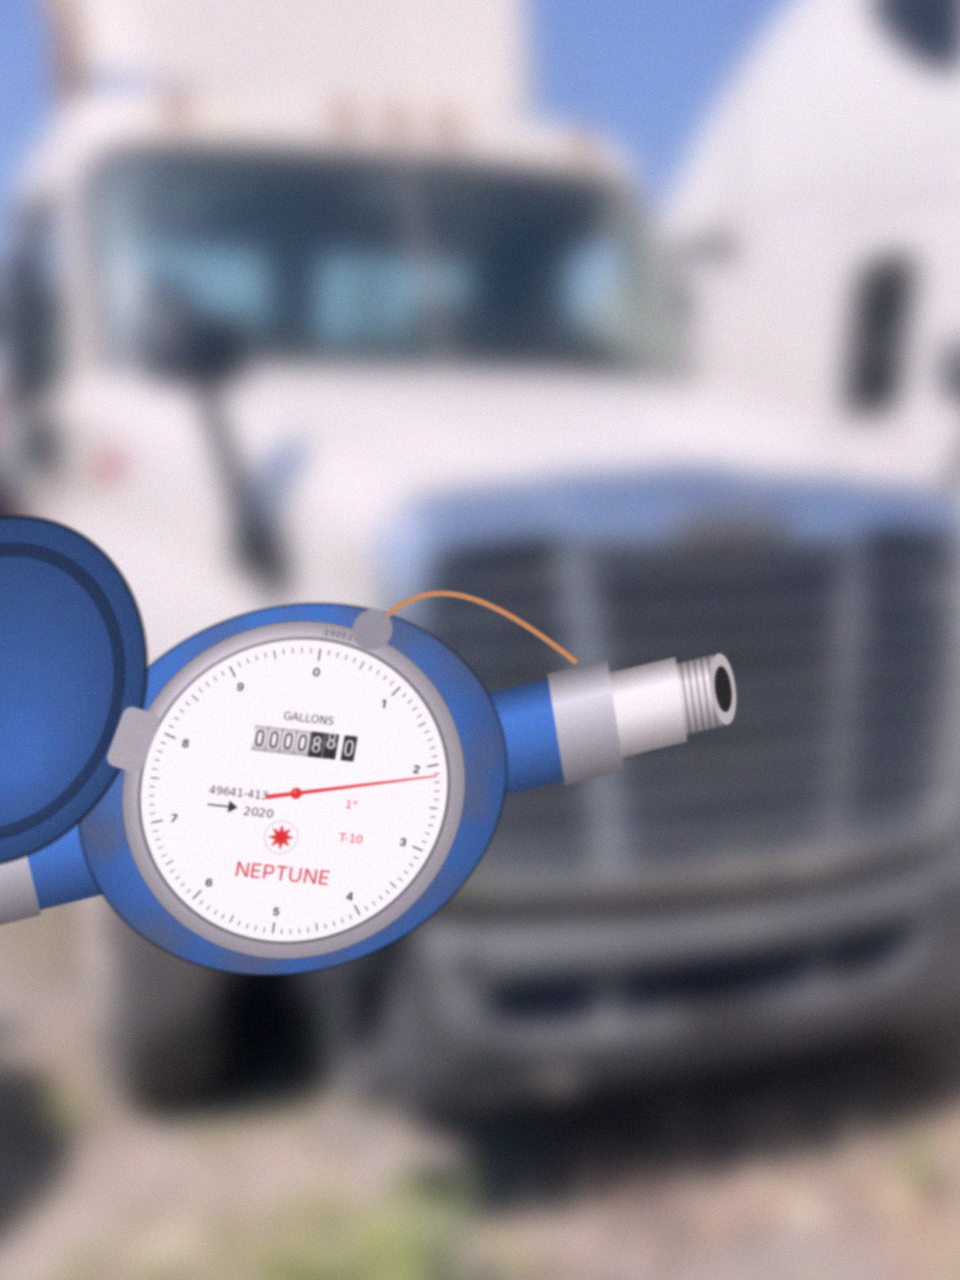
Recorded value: 882.1 gal
